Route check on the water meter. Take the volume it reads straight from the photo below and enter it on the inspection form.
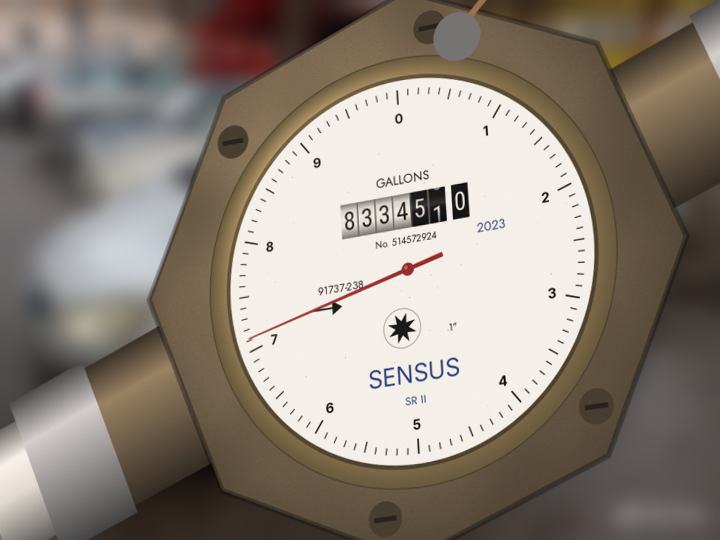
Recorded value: 8334507.1 gal
